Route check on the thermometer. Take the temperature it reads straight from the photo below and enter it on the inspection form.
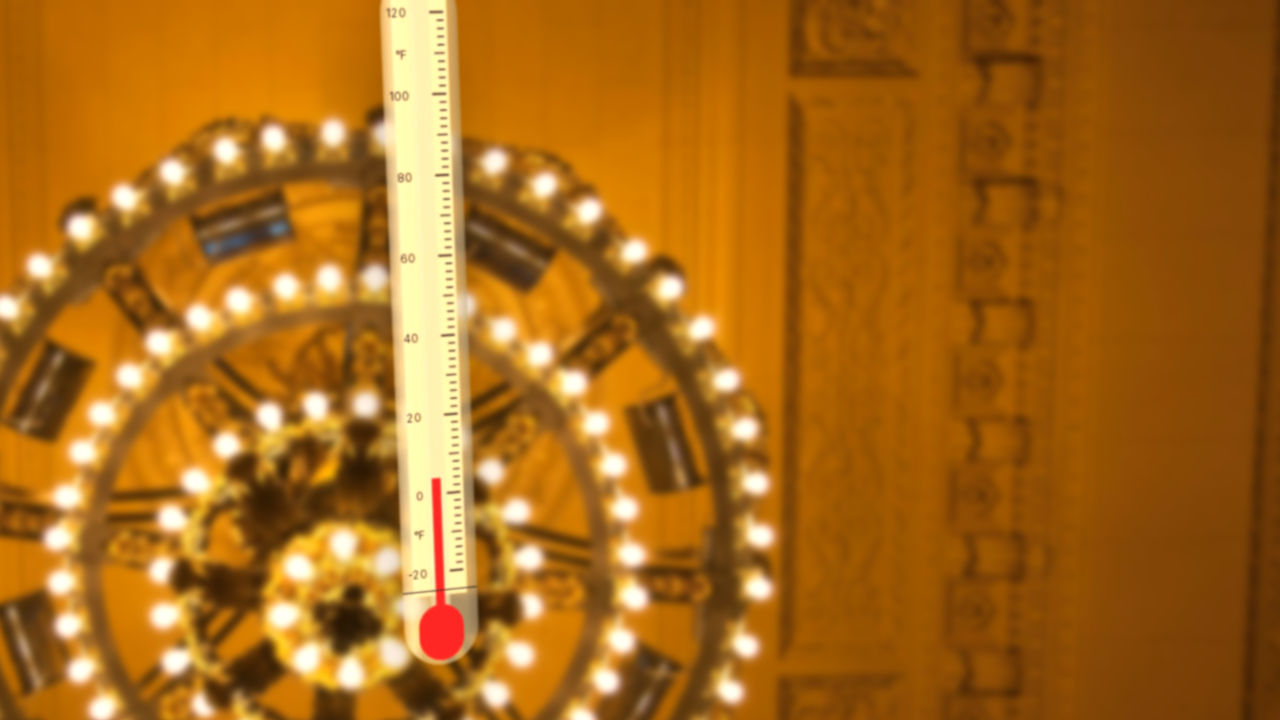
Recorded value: 4 °F
